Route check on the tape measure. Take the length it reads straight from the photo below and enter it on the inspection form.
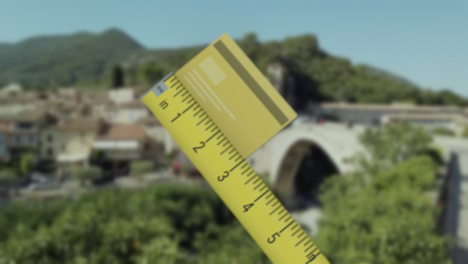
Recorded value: 3 in
